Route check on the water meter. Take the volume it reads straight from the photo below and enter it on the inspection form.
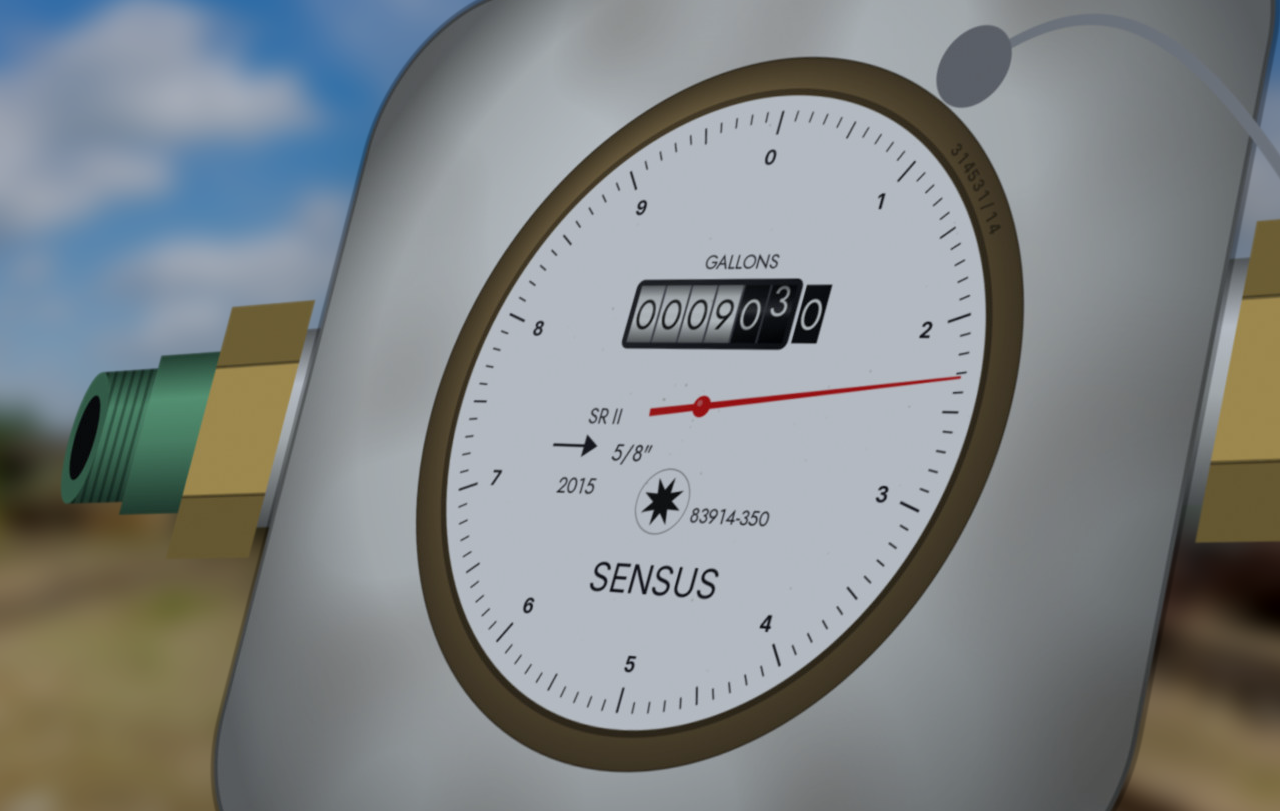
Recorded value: 9032.3 gal
